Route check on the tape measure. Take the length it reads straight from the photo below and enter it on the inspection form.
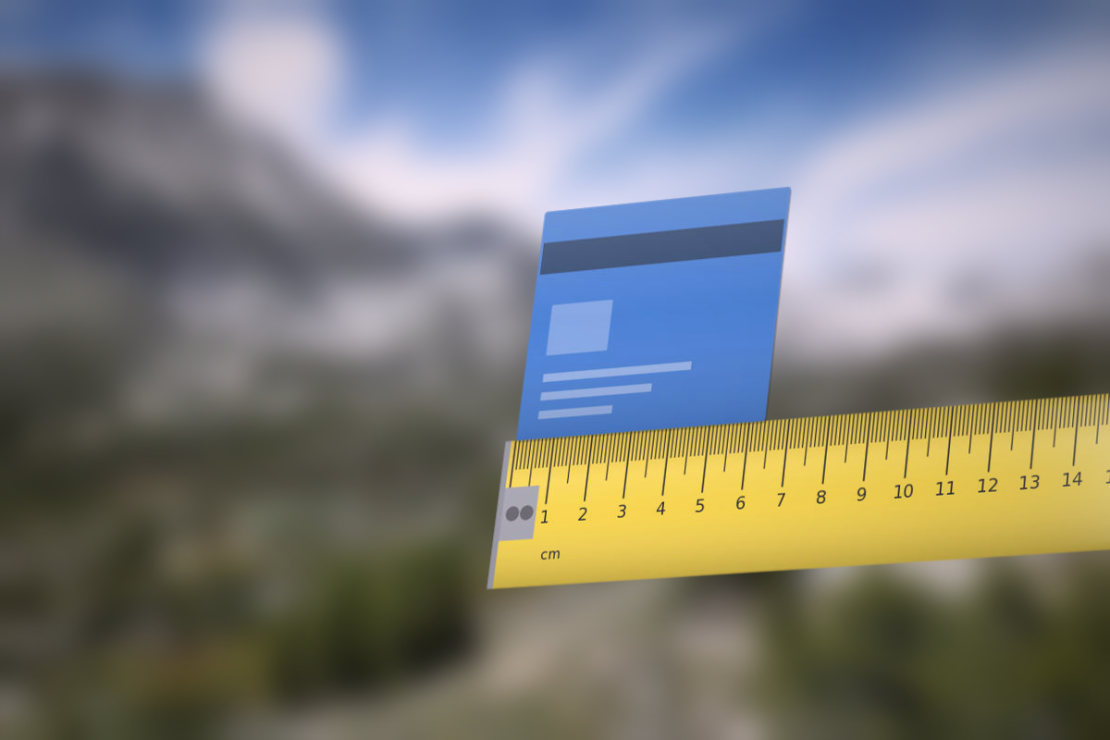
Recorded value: 6.4 cm
